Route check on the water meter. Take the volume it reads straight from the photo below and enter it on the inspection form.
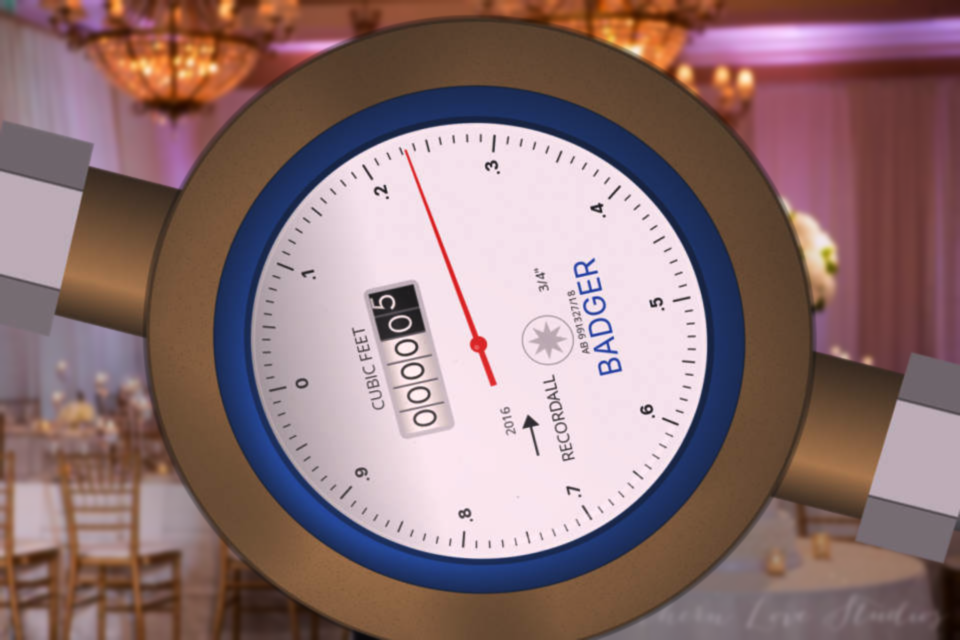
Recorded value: 5.23 ft³
